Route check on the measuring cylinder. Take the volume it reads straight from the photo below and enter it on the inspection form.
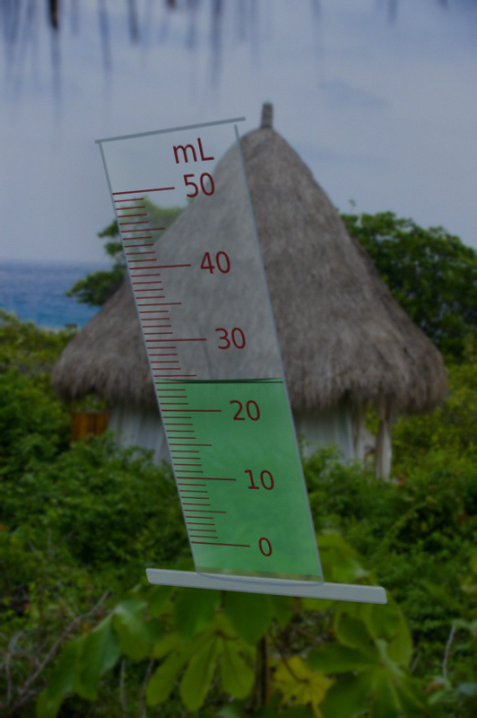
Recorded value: 24 mL
